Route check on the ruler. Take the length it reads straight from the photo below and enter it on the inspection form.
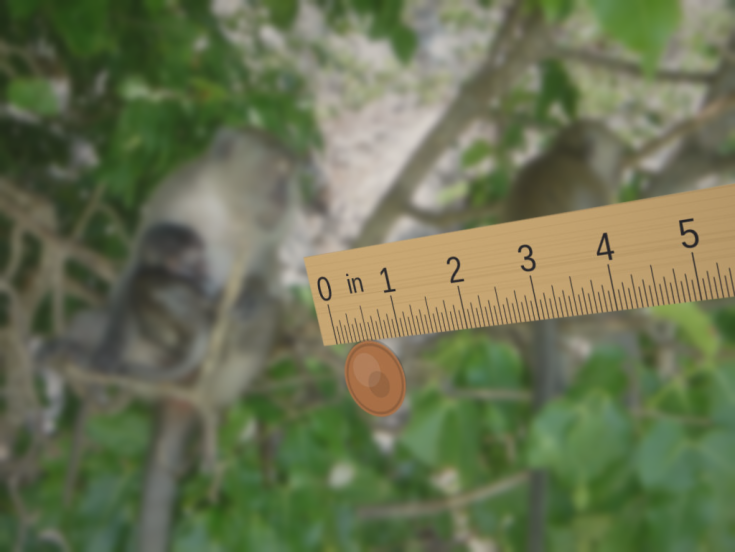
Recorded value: 0.9375 in
